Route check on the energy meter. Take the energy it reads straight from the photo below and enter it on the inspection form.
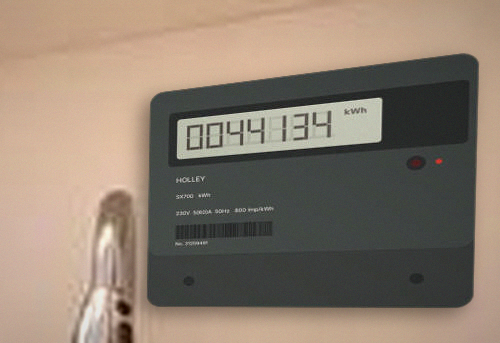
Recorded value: 44134 kWh
